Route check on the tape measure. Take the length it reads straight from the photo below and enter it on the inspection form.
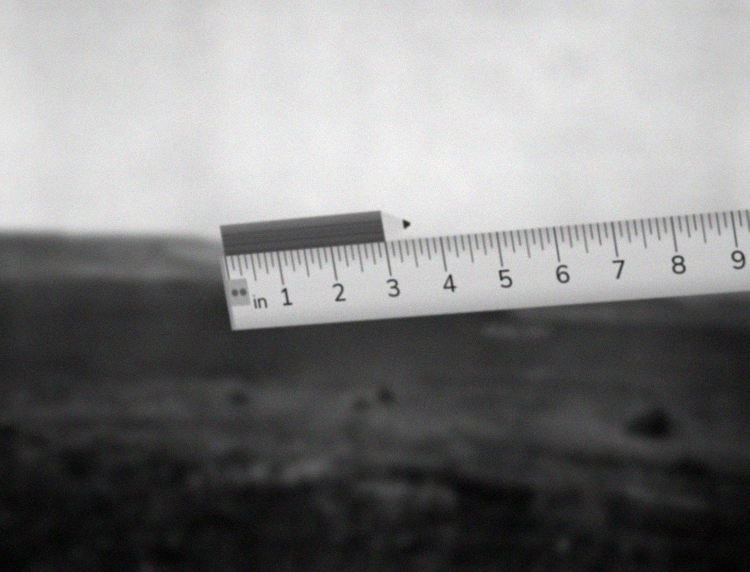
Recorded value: 3.5 in
